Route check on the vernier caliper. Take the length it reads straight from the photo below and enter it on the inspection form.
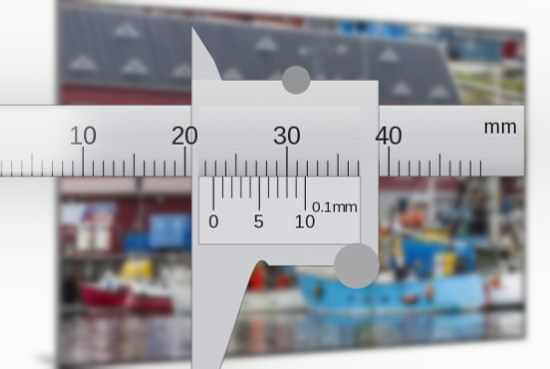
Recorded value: 22.8 mm
